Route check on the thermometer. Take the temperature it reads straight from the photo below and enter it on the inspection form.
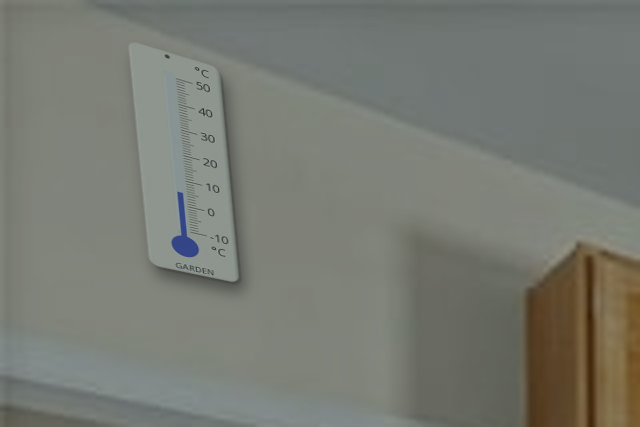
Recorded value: 5 °C
